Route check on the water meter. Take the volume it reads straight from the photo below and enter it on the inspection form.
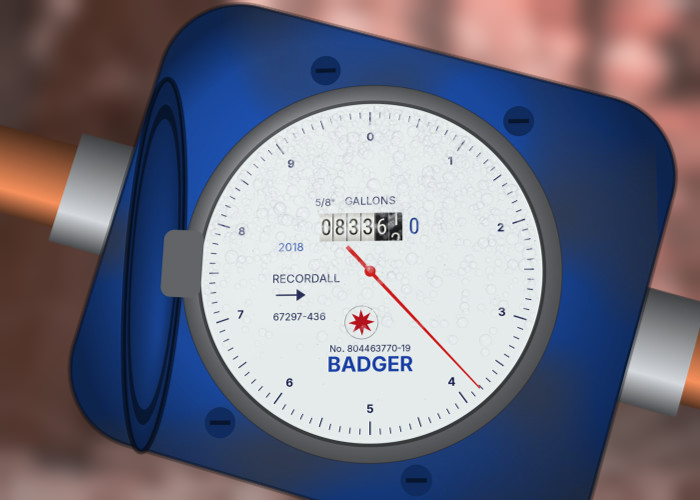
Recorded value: 833613.8 gal
